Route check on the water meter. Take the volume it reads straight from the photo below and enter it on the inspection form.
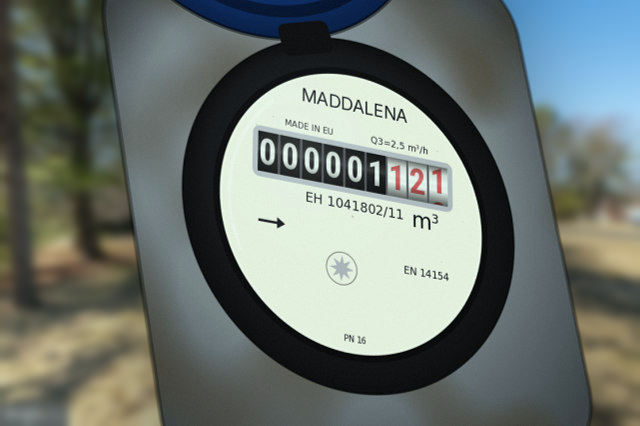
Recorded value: 1.121 m³
